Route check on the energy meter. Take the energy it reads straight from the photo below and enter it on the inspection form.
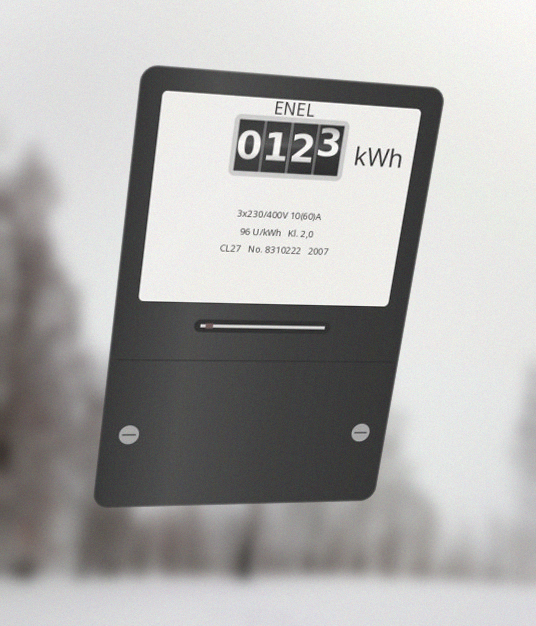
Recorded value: 123 kWh
